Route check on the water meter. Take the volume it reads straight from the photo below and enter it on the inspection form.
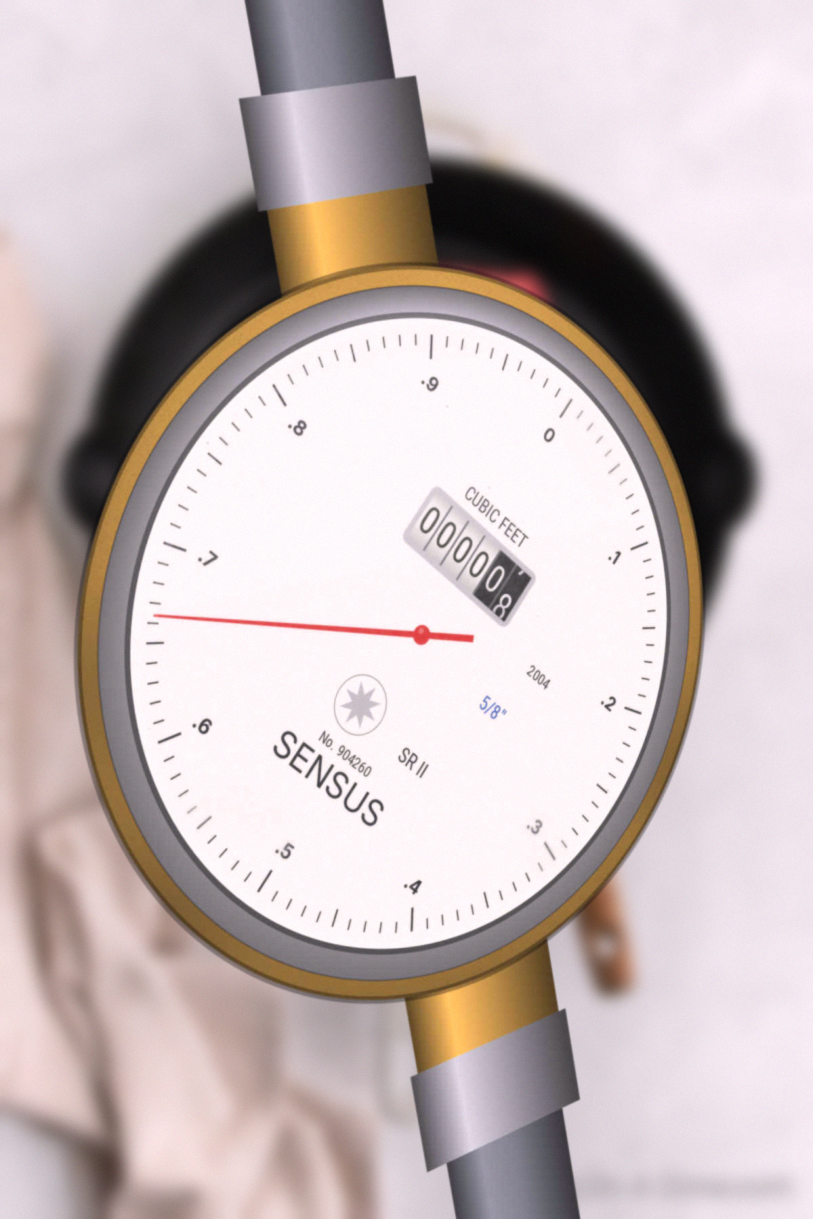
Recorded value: 7.66 ft³
